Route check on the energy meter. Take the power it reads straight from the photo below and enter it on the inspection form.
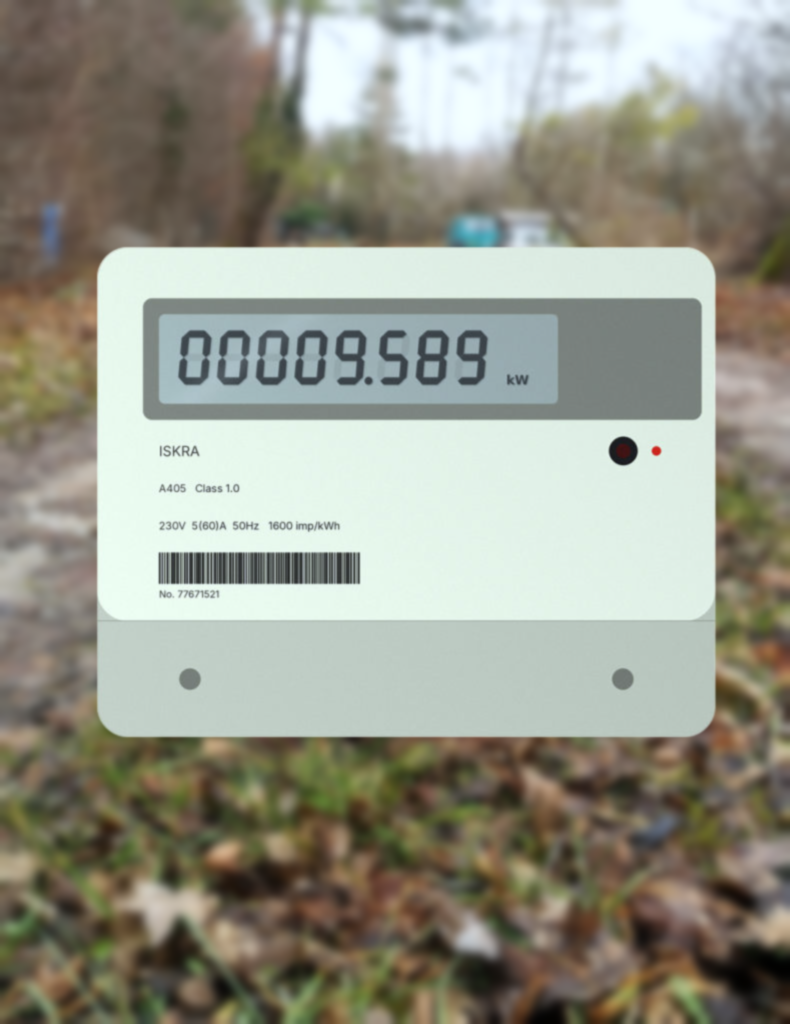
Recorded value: 9.589 kW
